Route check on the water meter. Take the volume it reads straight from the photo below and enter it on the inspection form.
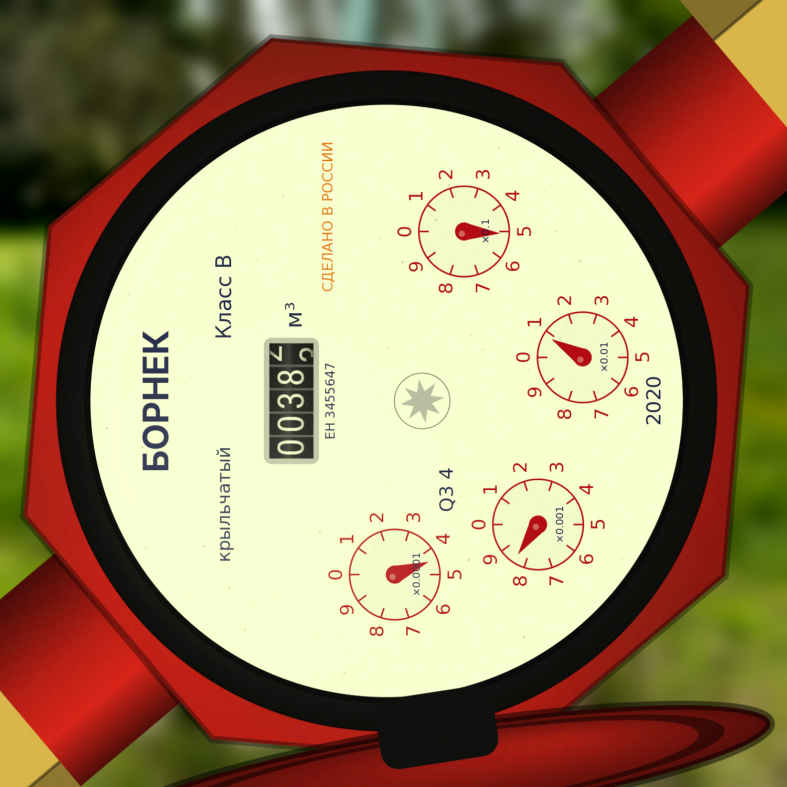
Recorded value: 382.5084 m³
